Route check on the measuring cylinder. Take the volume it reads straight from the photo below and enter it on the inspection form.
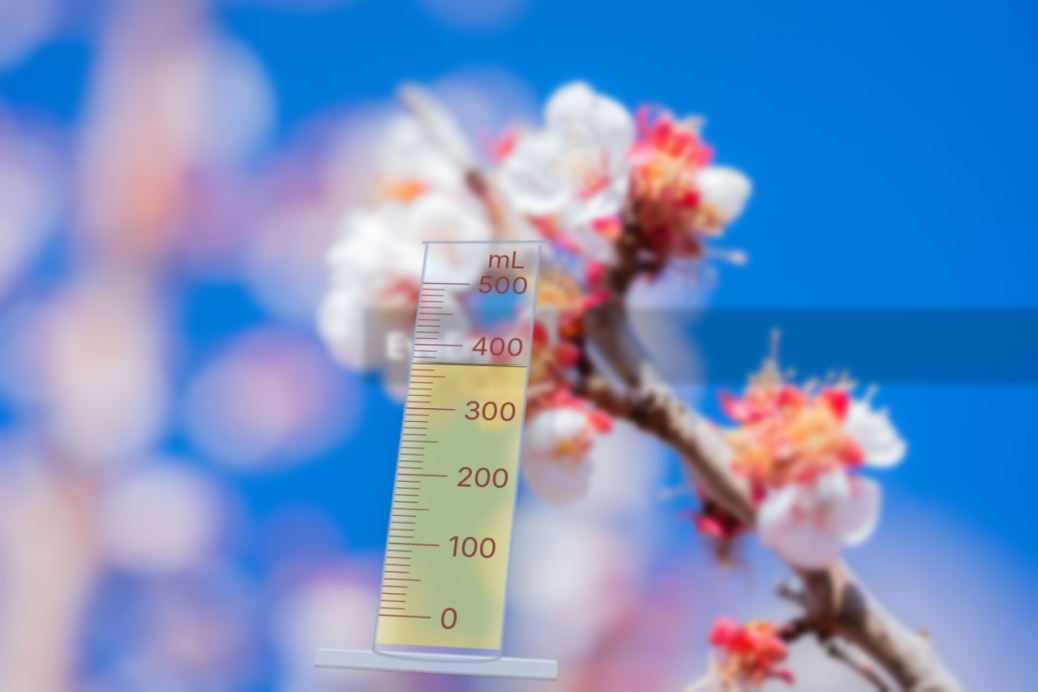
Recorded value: 370 mL
